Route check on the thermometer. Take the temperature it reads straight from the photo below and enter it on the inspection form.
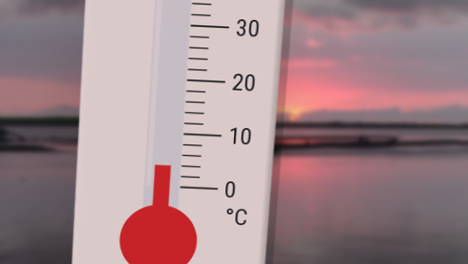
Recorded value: 4 °C
